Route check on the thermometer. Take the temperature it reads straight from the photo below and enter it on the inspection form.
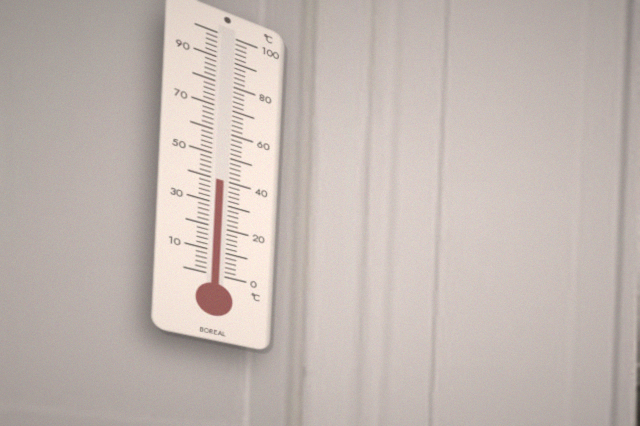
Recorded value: 40 °C
